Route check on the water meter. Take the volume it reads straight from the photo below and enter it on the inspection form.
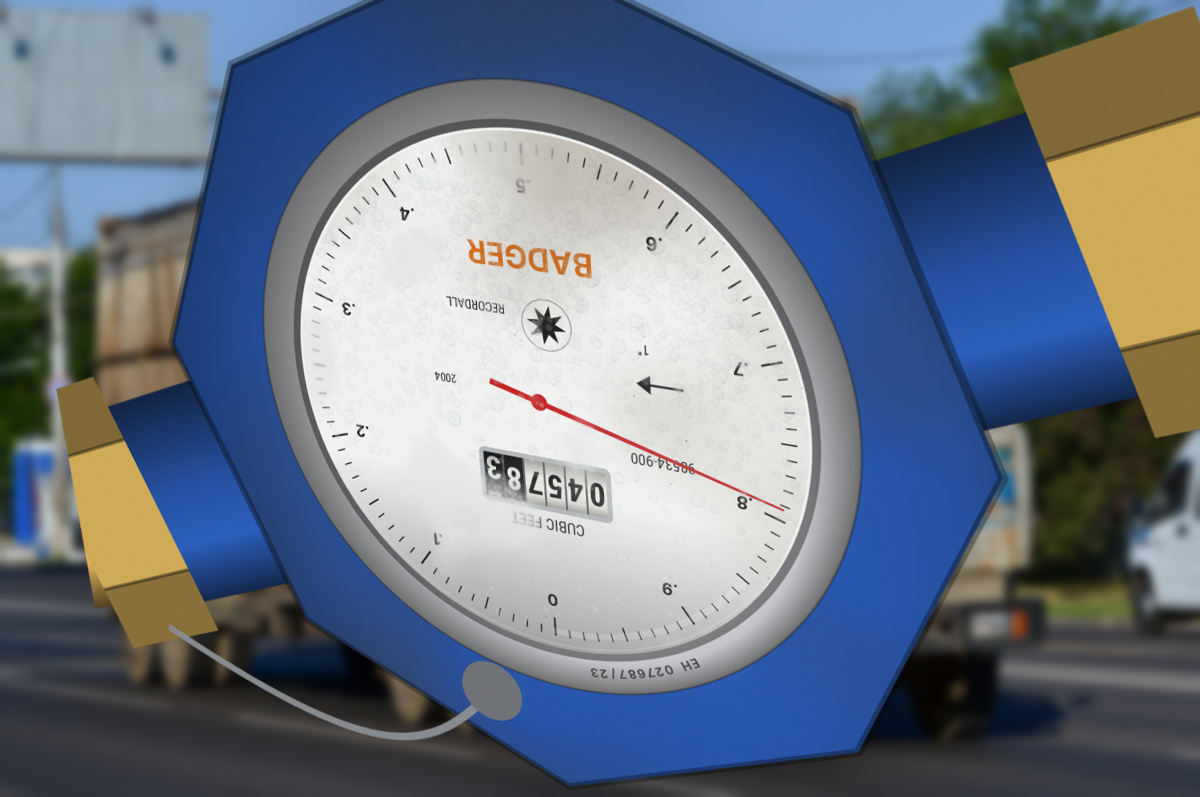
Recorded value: 45782.79 ft³
